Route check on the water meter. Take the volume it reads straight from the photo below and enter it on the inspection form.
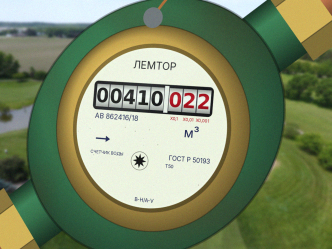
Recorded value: 410.022 m³
